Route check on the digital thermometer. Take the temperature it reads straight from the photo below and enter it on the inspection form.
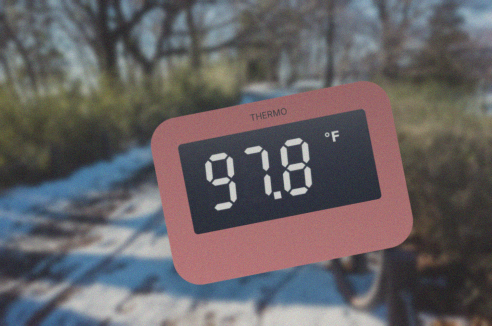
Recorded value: 97.8 °F
